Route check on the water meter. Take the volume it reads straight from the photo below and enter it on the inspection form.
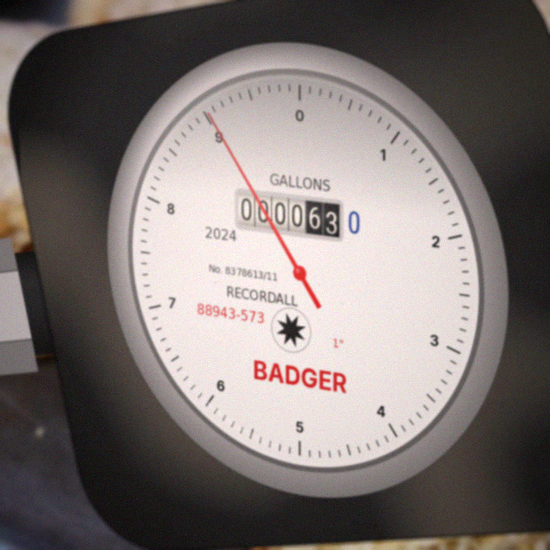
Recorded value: 629.0 gal
